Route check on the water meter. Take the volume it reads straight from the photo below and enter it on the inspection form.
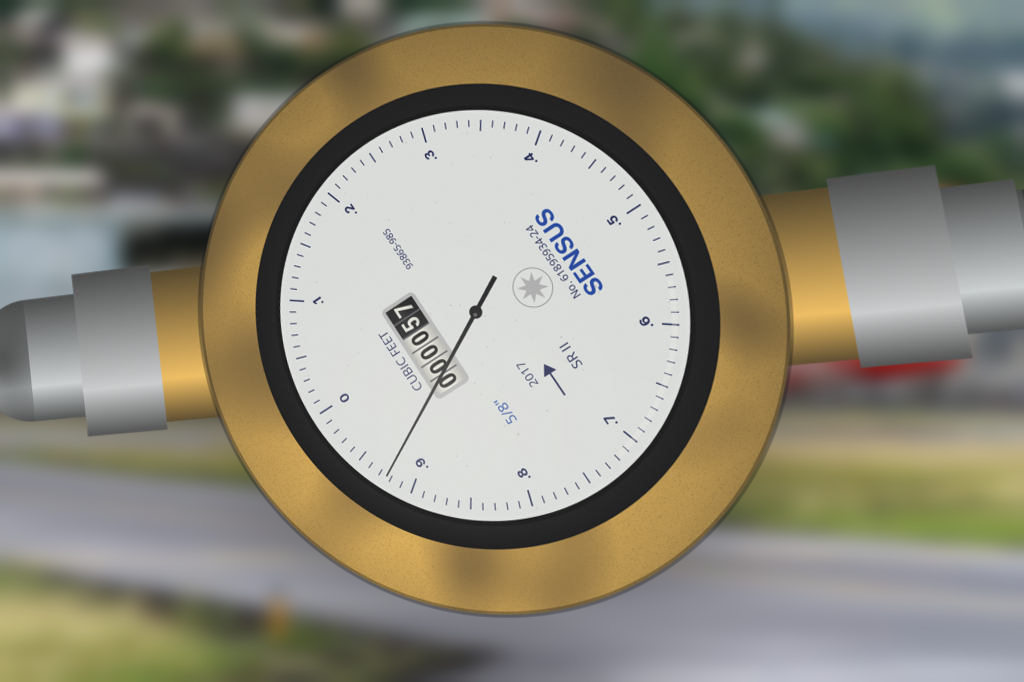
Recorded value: 56.92 ft³
